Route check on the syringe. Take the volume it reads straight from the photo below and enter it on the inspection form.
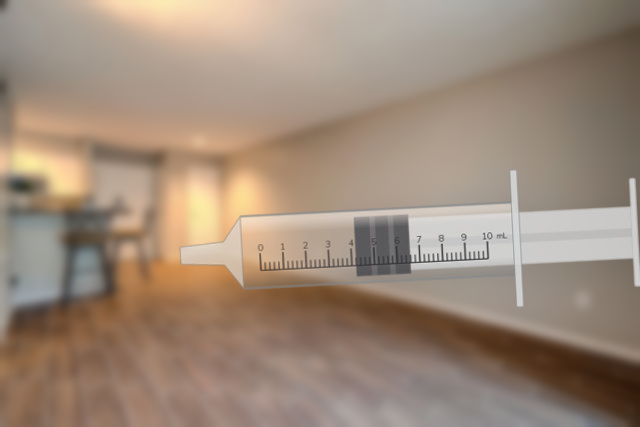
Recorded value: 4.2 mL
